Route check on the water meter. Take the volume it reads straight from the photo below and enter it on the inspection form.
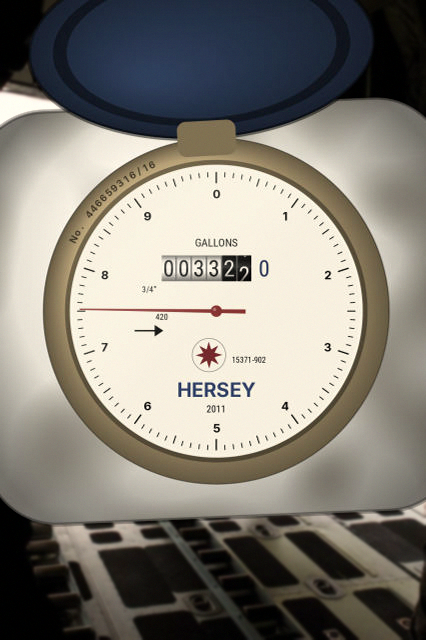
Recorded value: 33217.5 gal
